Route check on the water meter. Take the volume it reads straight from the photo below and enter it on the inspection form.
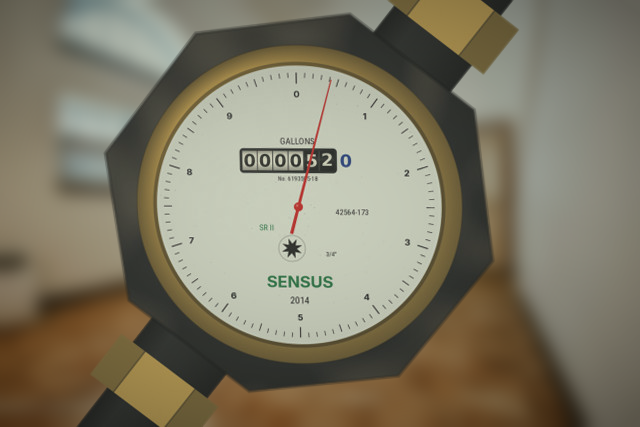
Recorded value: 520.4 gal
